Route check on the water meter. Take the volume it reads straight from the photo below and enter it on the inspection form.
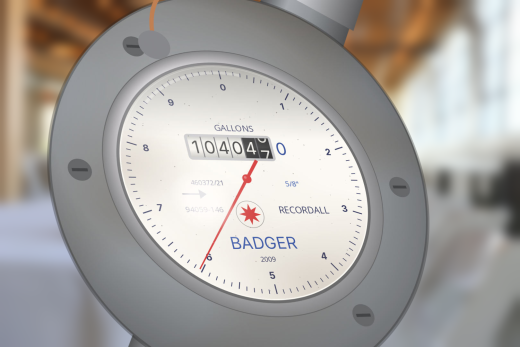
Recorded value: 1040466.0 gal
